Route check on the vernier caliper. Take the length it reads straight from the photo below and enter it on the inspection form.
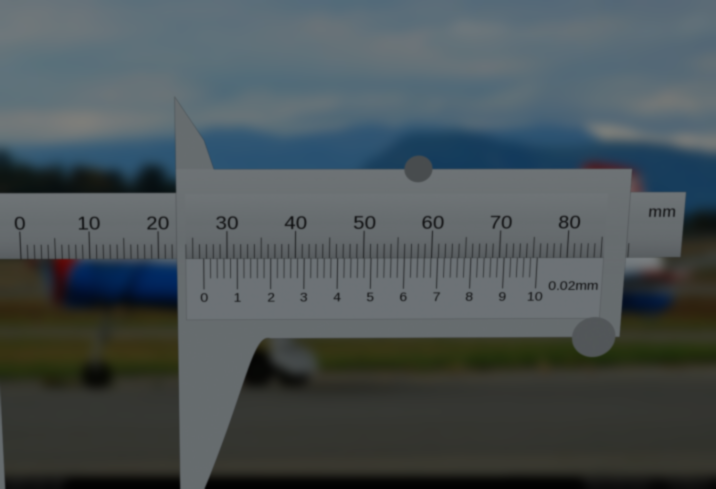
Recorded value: 26.6 mm
